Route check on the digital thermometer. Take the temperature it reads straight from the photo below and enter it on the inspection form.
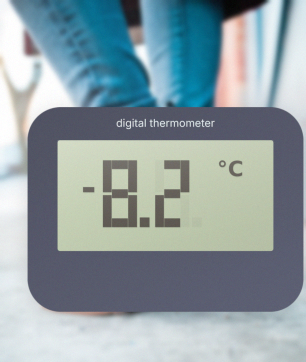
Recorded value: -8.2 °C
